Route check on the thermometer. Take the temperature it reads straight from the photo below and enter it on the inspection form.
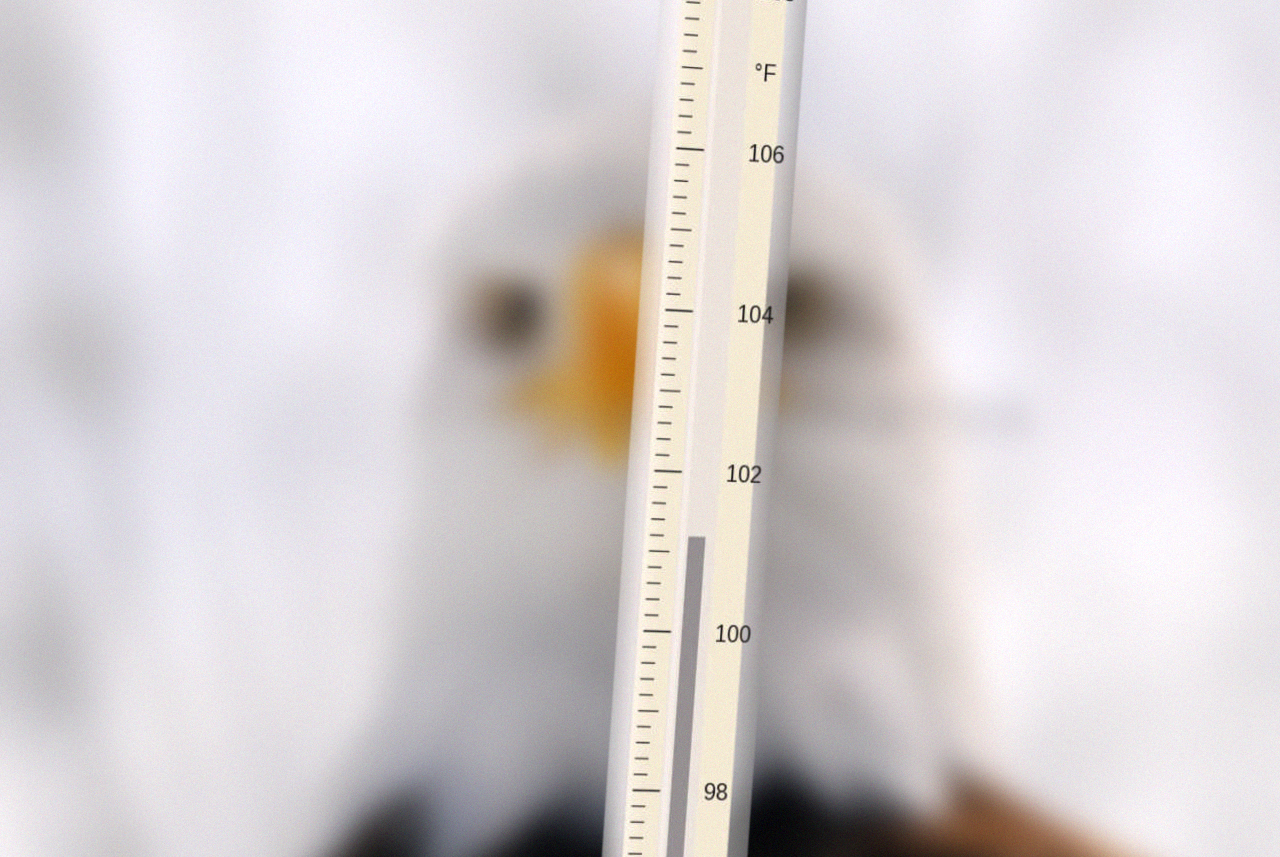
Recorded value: 101.2 °F
